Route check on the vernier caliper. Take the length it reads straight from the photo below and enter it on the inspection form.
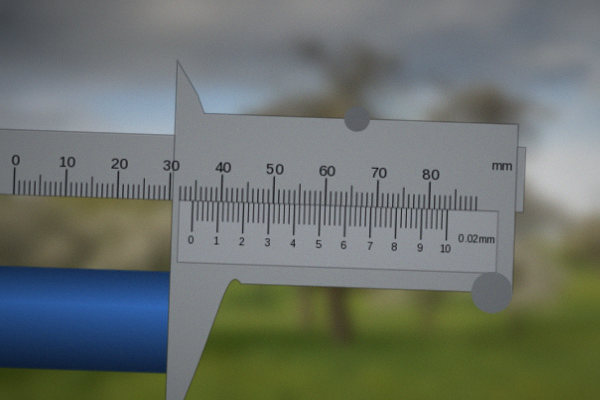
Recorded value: 34.5 mm
